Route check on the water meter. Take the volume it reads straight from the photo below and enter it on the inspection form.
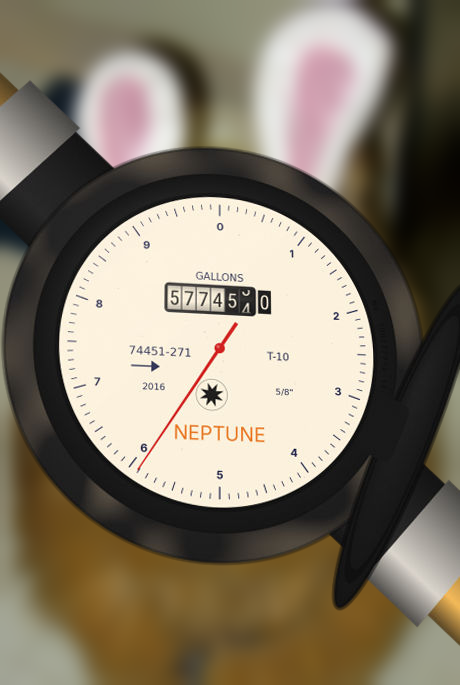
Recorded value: 5774535.9 gal
